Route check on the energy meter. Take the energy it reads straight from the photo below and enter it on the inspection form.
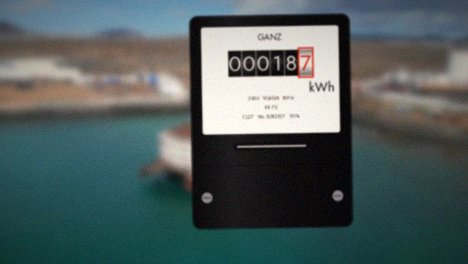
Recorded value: 18.7 kWh
